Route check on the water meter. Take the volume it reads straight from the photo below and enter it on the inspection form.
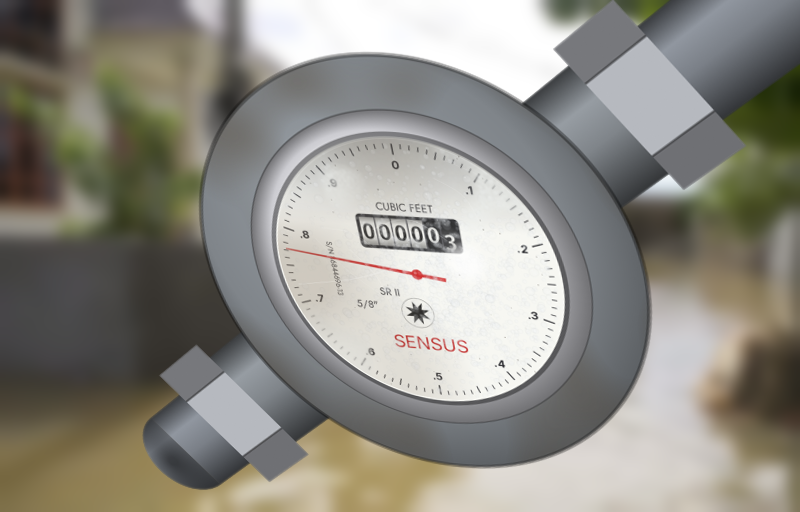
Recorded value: 2.77 ft³
